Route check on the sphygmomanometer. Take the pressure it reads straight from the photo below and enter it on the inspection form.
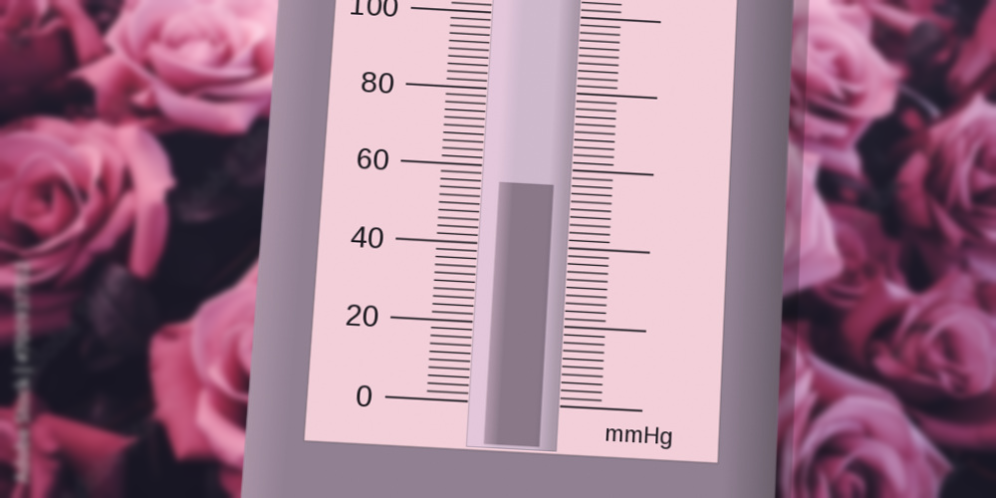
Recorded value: 56 mmHg
